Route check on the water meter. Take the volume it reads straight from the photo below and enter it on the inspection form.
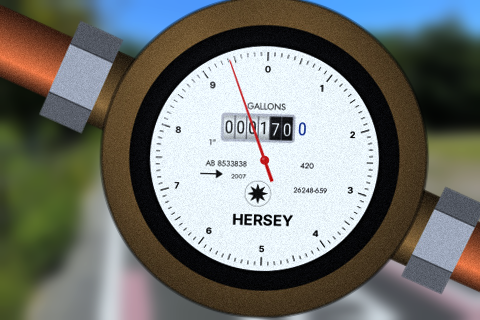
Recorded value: 1699.4 gal
